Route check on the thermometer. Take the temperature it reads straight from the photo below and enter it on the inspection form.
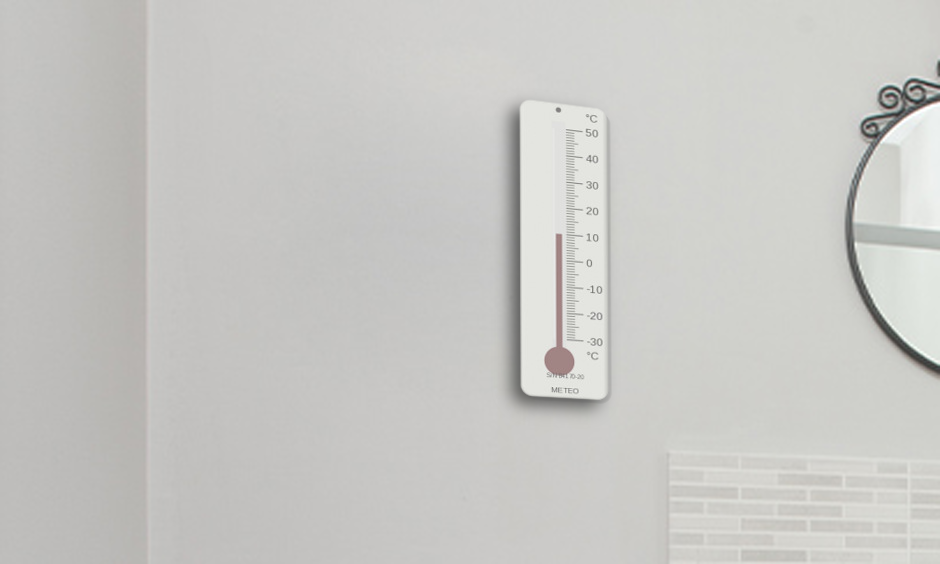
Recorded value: 10 °C
